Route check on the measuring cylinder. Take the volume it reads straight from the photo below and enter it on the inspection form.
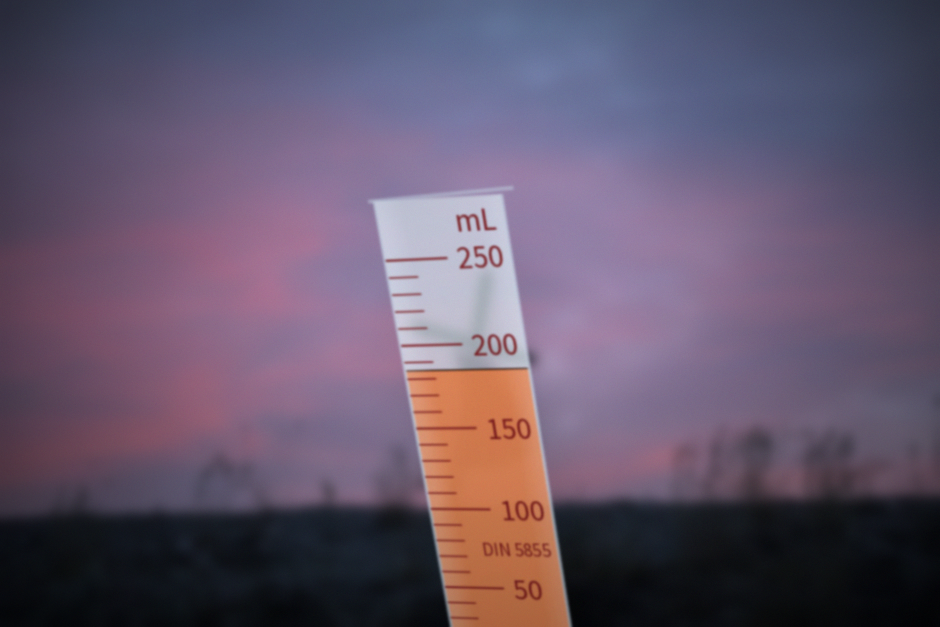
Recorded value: 185 mL
